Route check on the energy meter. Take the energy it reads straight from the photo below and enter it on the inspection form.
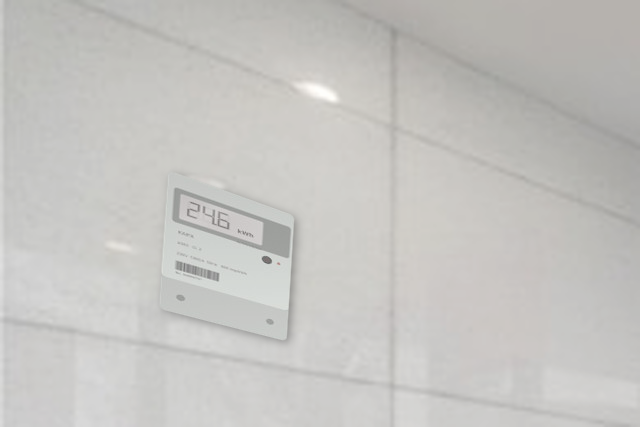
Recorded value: 24.6 kWh
